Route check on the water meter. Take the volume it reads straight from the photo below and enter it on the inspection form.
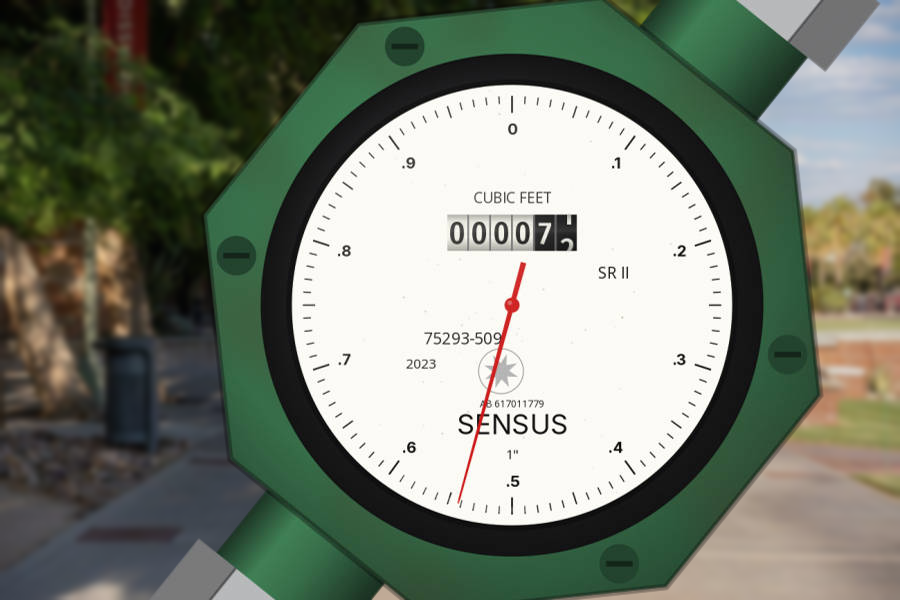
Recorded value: 71.54 ft³
